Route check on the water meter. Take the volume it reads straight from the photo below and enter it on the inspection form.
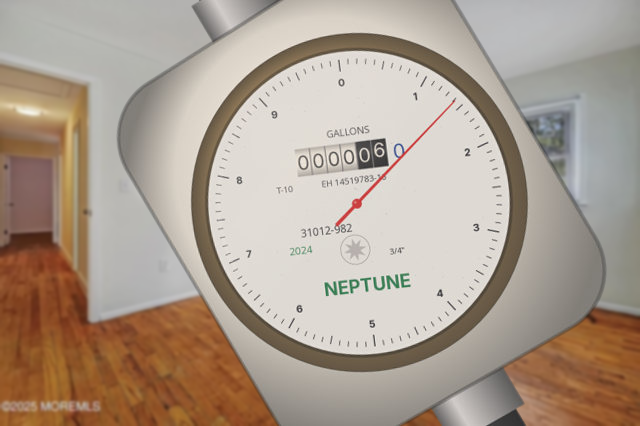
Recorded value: 61.4 gal
